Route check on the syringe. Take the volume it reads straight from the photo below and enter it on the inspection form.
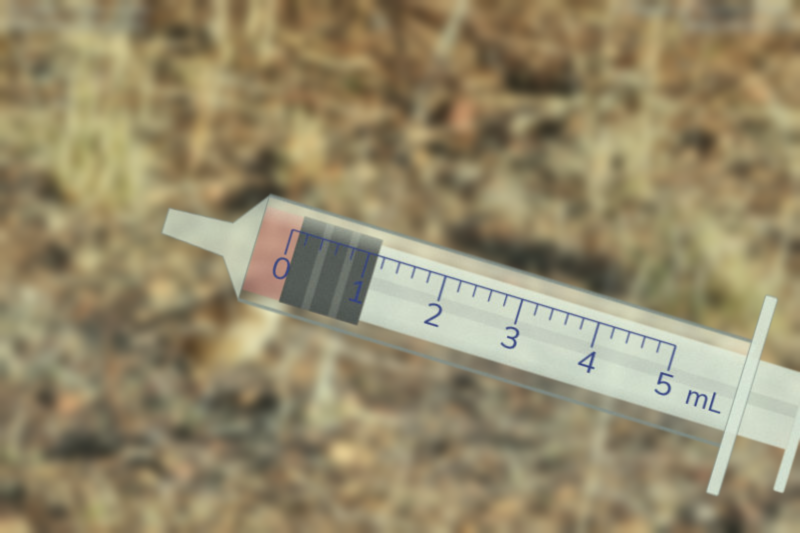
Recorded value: 0.1 mL
